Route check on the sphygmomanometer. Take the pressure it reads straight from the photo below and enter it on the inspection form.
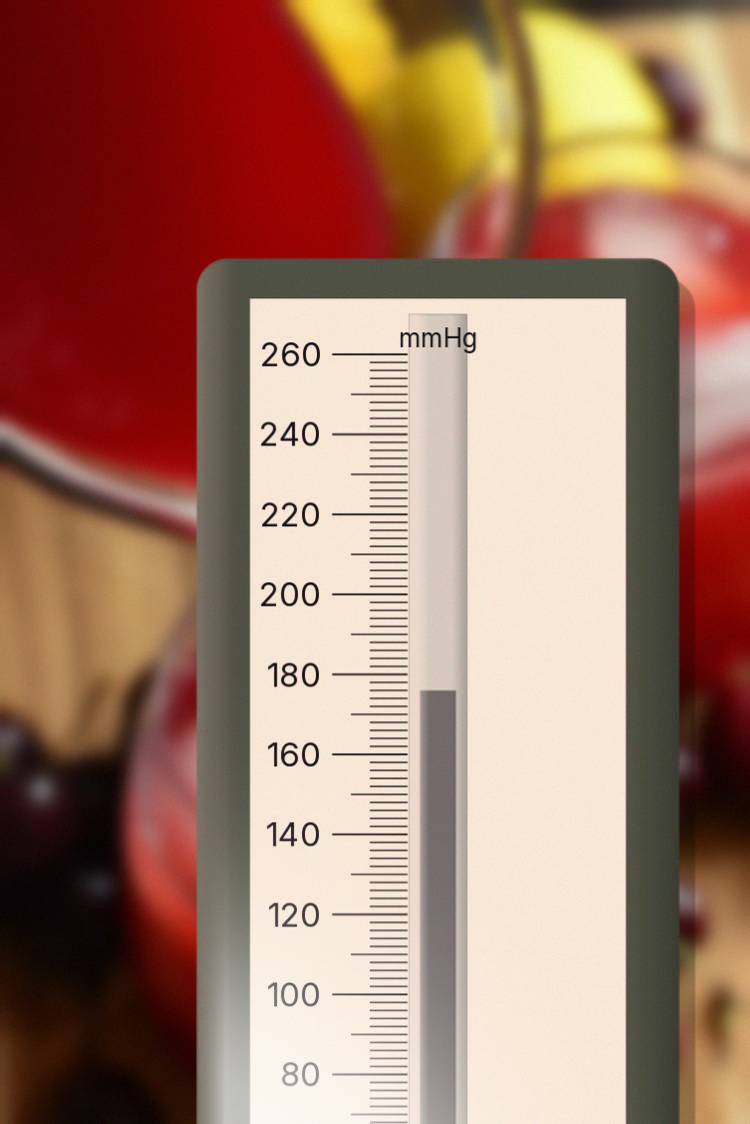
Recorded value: 176 mmHg
